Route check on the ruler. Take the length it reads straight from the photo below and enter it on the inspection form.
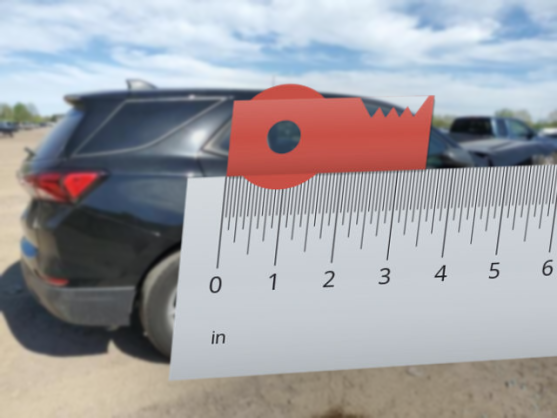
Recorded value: 3.5 in
